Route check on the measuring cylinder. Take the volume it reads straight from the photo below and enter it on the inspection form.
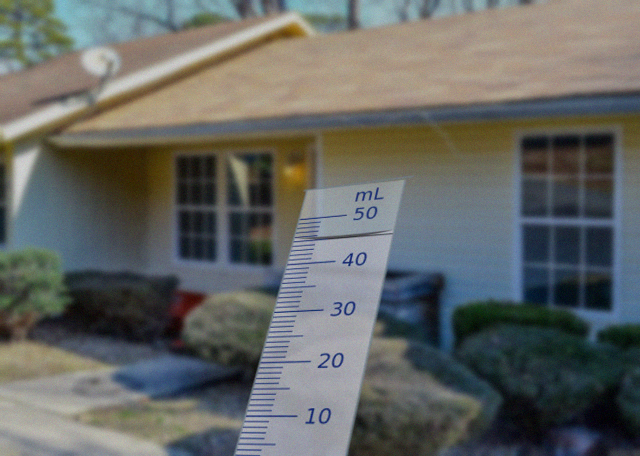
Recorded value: 45 mL
